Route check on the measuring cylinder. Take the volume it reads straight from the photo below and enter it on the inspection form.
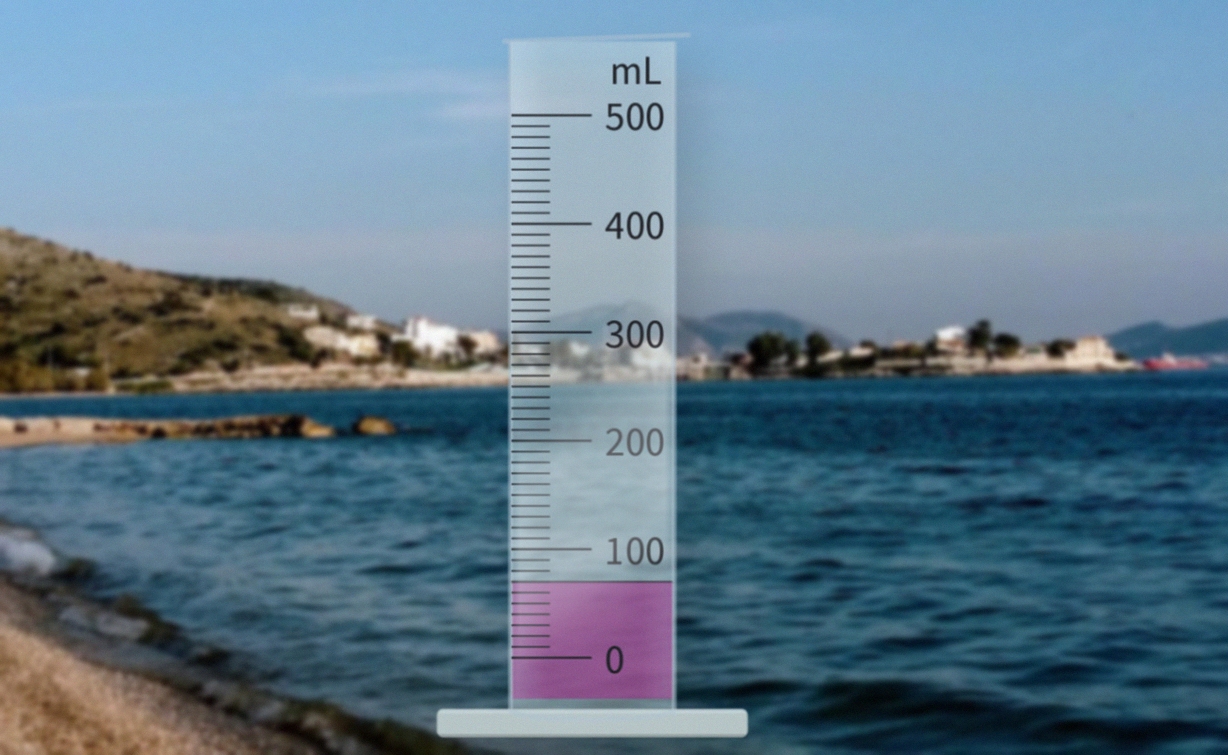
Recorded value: 70 mL
